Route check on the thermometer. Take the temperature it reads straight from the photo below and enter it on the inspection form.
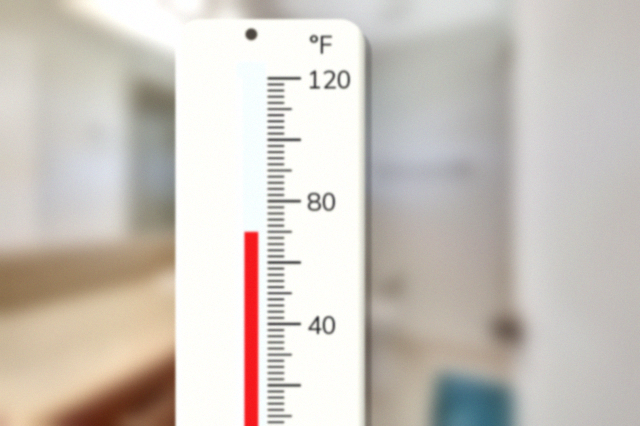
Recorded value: 70 °F
